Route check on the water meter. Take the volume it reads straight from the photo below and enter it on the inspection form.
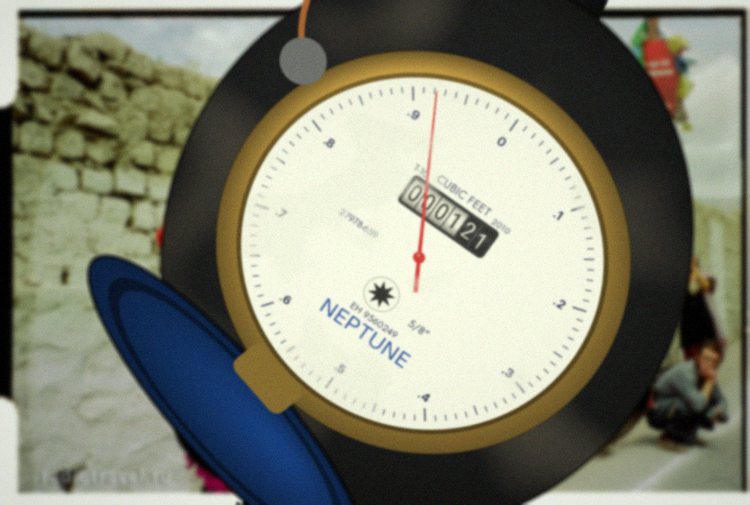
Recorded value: 120.92 ft³
